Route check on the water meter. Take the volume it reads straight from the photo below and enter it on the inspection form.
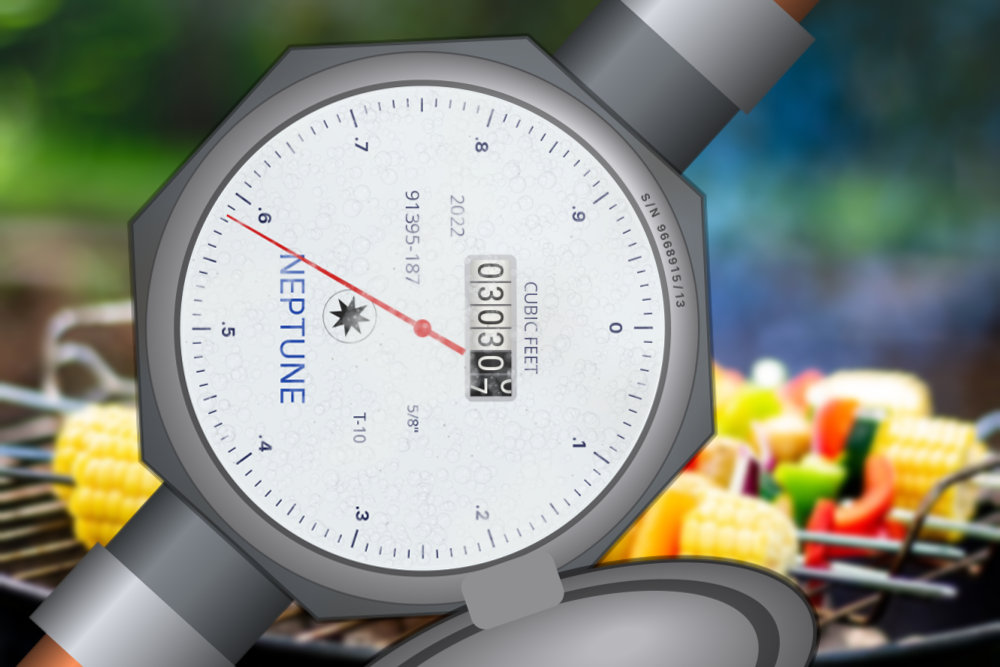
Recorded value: 30306.58 ft³
